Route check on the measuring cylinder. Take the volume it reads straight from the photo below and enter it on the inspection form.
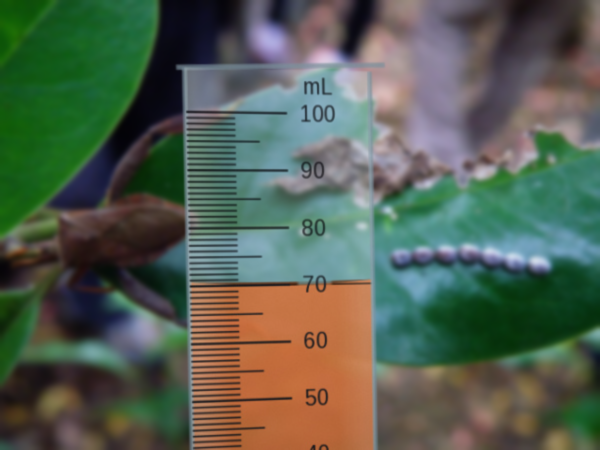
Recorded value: 70 mL
